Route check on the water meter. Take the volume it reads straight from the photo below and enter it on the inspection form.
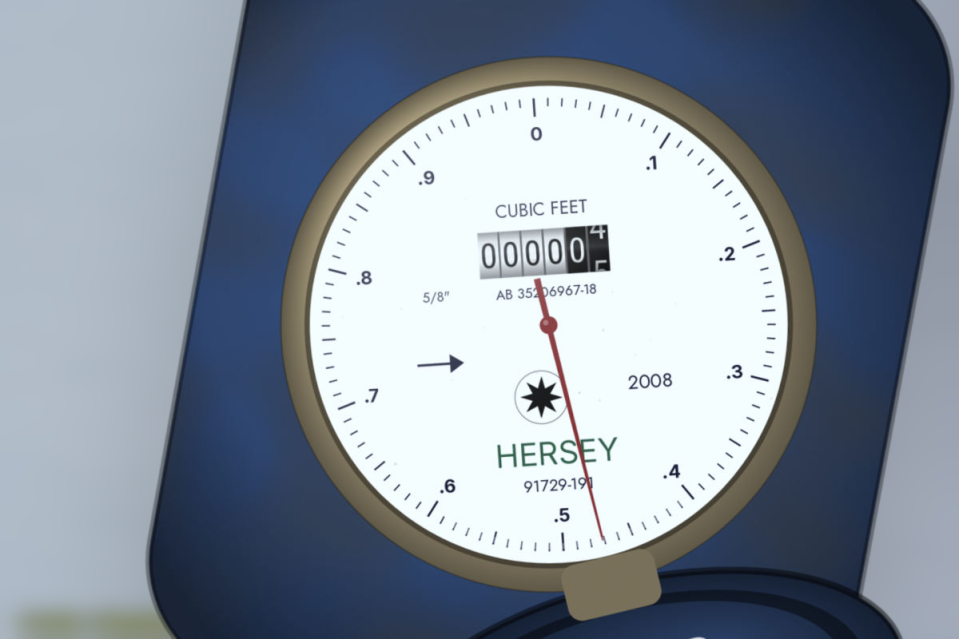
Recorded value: 4.47 ft³
